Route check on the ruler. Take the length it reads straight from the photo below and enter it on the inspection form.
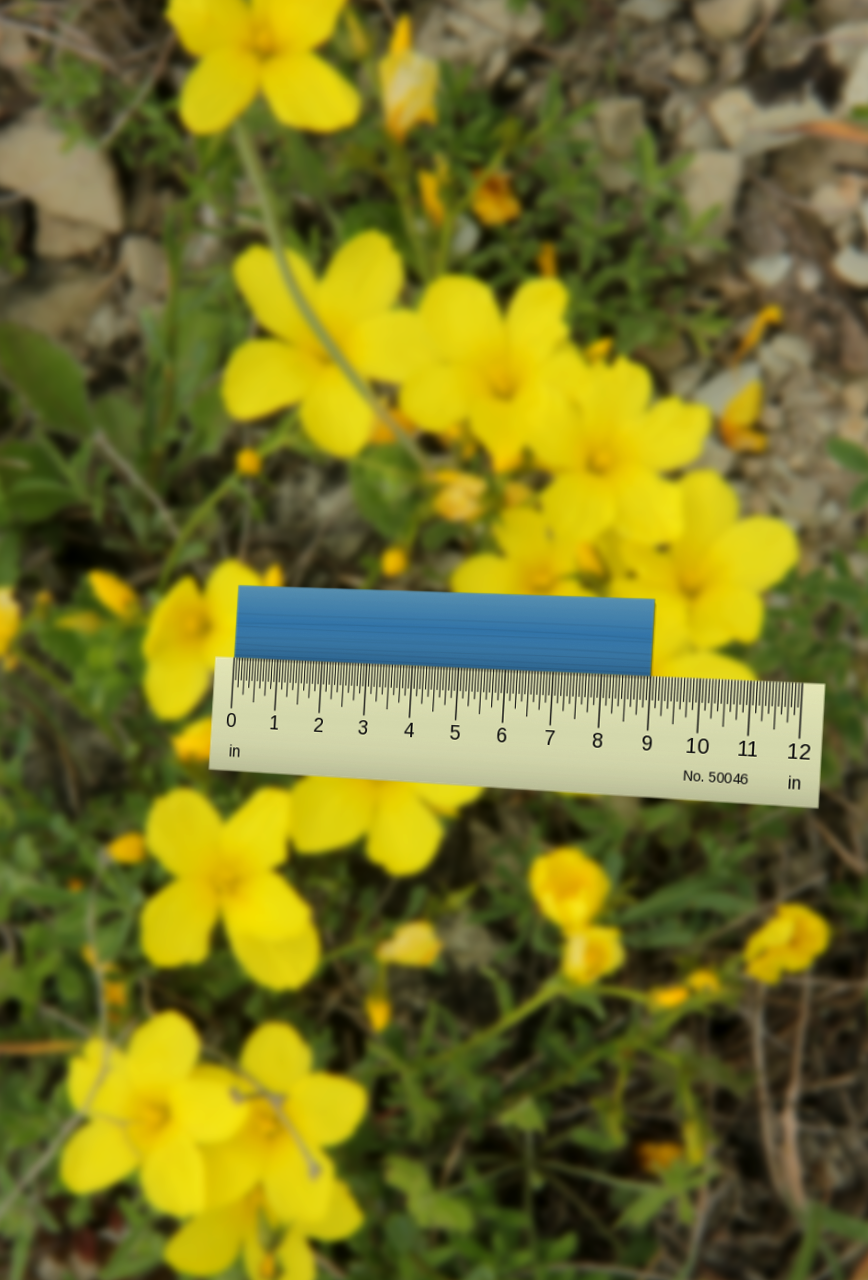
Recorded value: 9 in
